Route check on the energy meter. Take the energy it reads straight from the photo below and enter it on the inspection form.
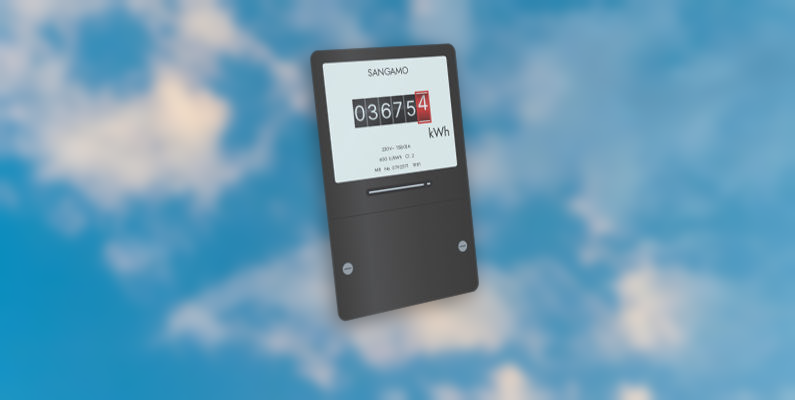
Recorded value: 3675.4 kWh
